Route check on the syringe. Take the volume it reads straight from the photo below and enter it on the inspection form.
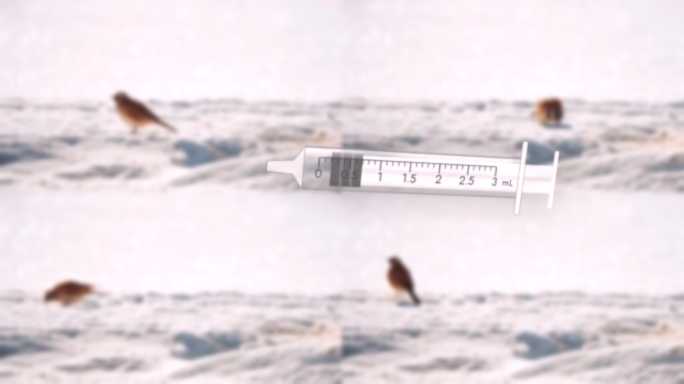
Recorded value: 0.2 mL
